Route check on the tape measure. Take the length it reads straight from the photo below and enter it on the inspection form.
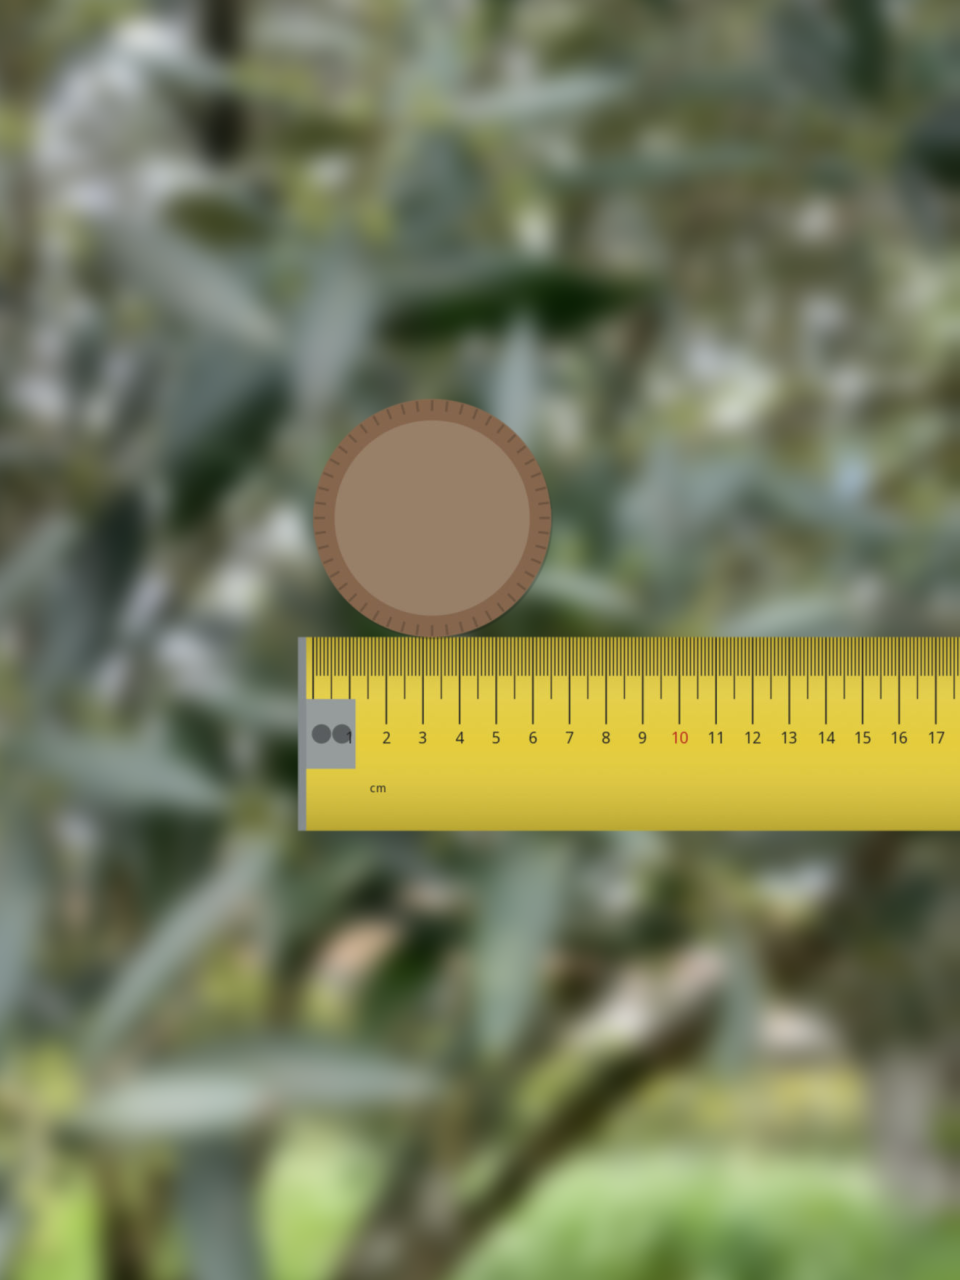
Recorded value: 6.5 cm
